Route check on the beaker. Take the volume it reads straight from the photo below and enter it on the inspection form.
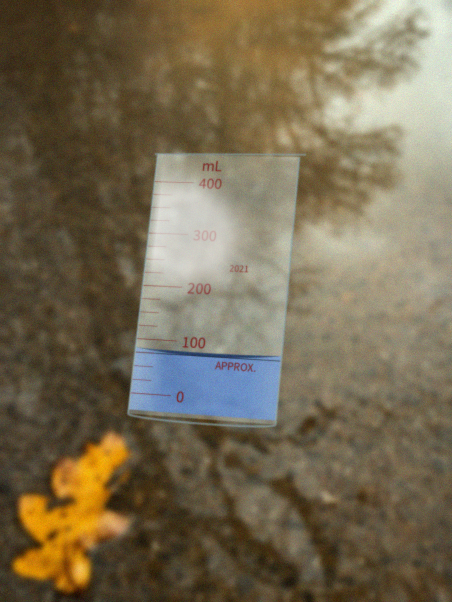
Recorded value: 75 mL
